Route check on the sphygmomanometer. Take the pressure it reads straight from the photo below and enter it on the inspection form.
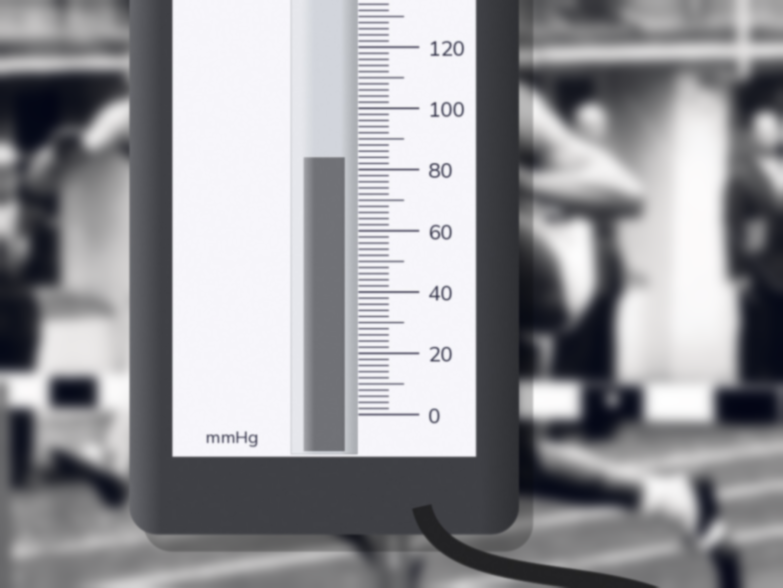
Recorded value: 84 mmHg
